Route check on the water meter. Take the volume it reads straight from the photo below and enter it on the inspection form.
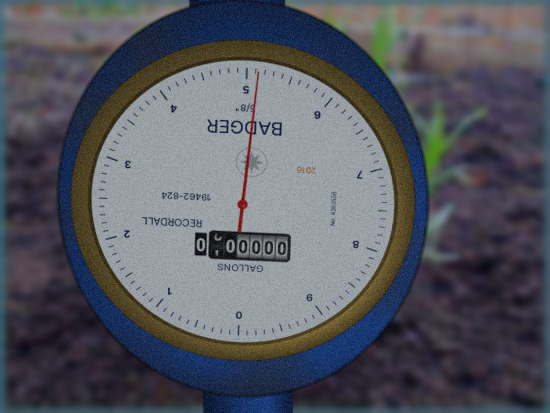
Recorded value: 15.1 gal
